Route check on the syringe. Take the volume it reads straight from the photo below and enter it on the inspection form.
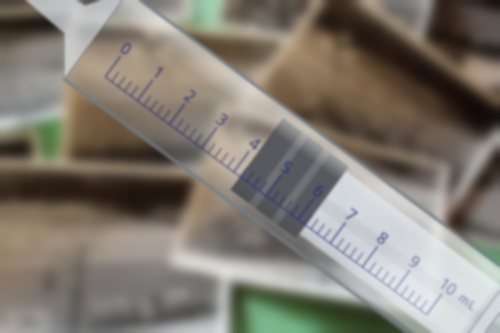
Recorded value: 4.2 mL
